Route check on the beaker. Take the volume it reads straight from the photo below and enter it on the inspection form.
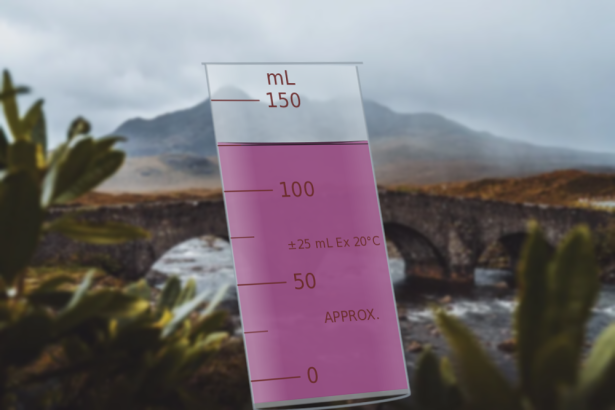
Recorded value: 125 mL
